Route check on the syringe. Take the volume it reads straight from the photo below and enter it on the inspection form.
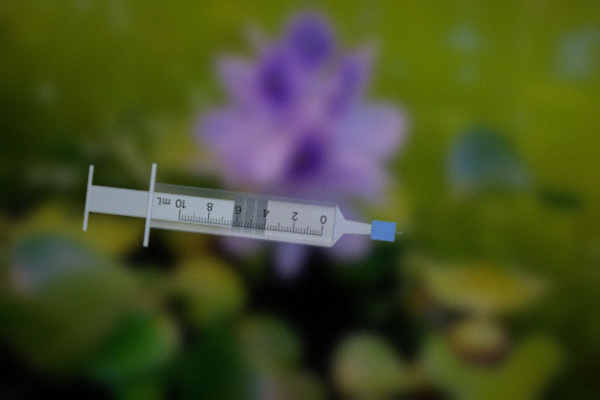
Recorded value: 4 mL
